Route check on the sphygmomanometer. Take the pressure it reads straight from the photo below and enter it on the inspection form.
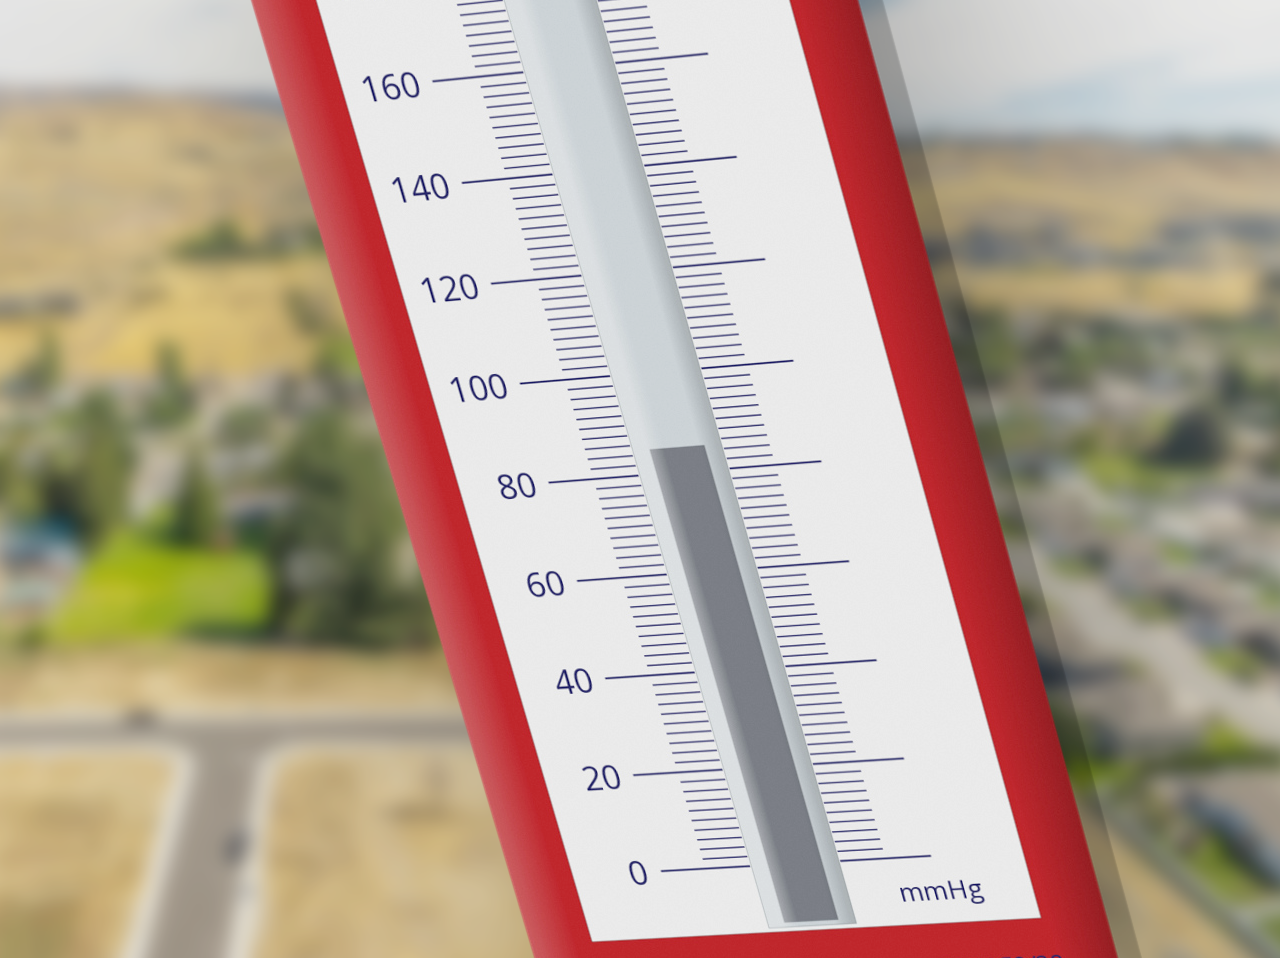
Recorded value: 85 mmHg
